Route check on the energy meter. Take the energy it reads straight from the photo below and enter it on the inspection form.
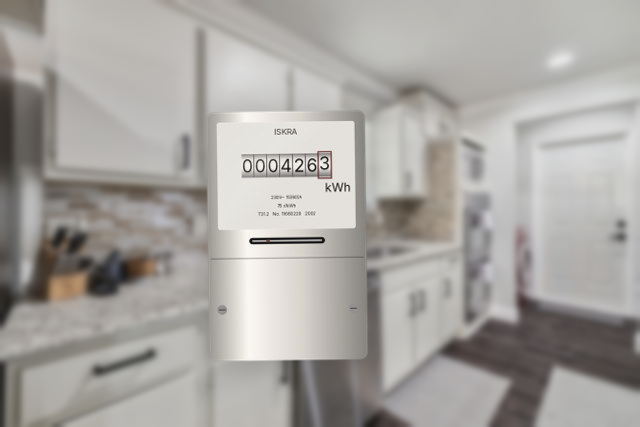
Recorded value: 426.3 kWh
